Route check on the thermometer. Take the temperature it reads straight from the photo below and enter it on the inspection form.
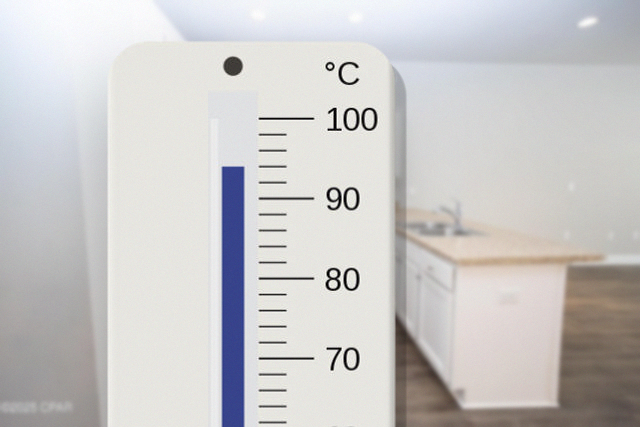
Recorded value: 94 °C
